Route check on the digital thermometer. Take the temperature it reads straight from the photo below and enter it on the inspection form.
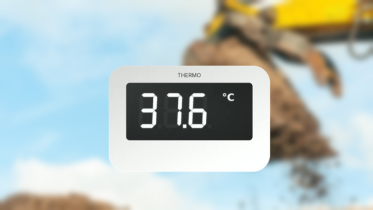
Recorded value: 37.6 °C
